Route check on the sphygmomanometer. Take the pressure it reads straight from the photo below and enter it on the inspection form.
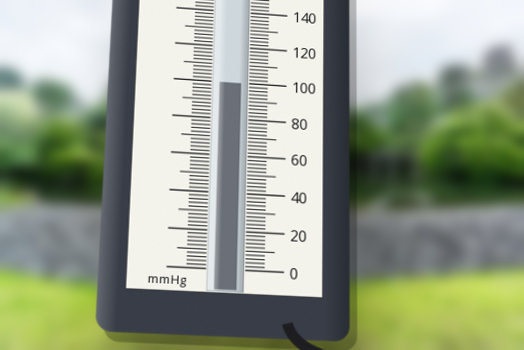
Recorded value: 100 mmHg
